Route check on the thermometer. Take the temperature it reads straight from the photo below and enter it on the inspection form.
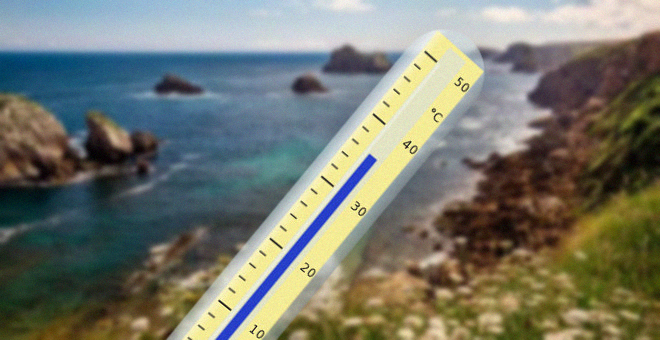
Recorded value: 36 °C
